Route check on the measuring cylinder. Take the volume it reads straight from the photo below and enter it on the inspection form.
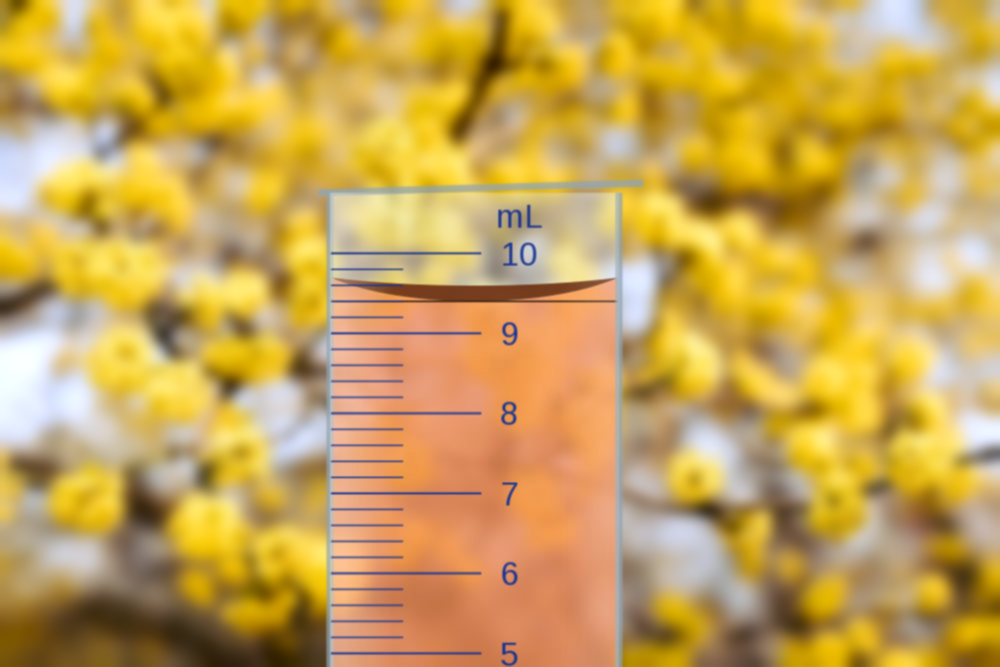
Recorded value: 9.4 mL
